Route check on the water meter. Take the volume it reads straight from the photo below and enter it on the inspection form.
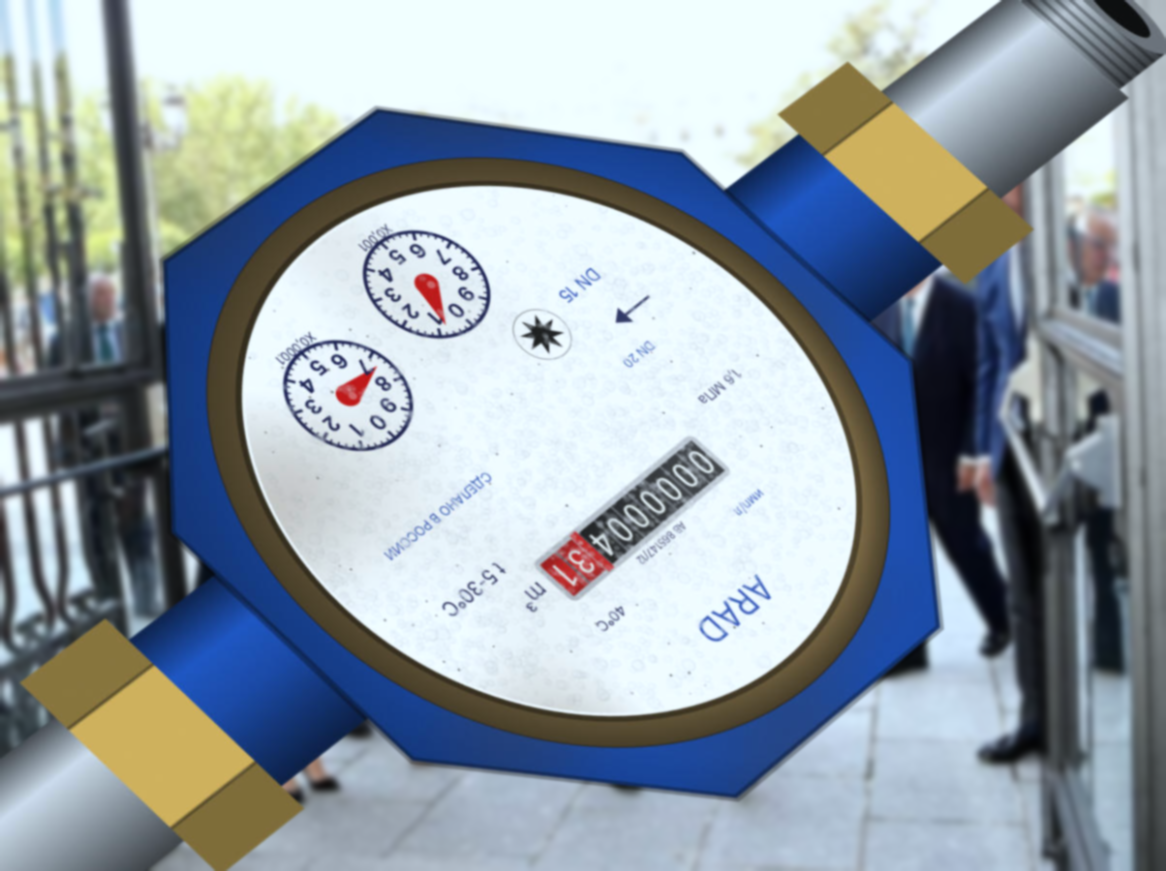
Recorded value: 4.3107 m³
